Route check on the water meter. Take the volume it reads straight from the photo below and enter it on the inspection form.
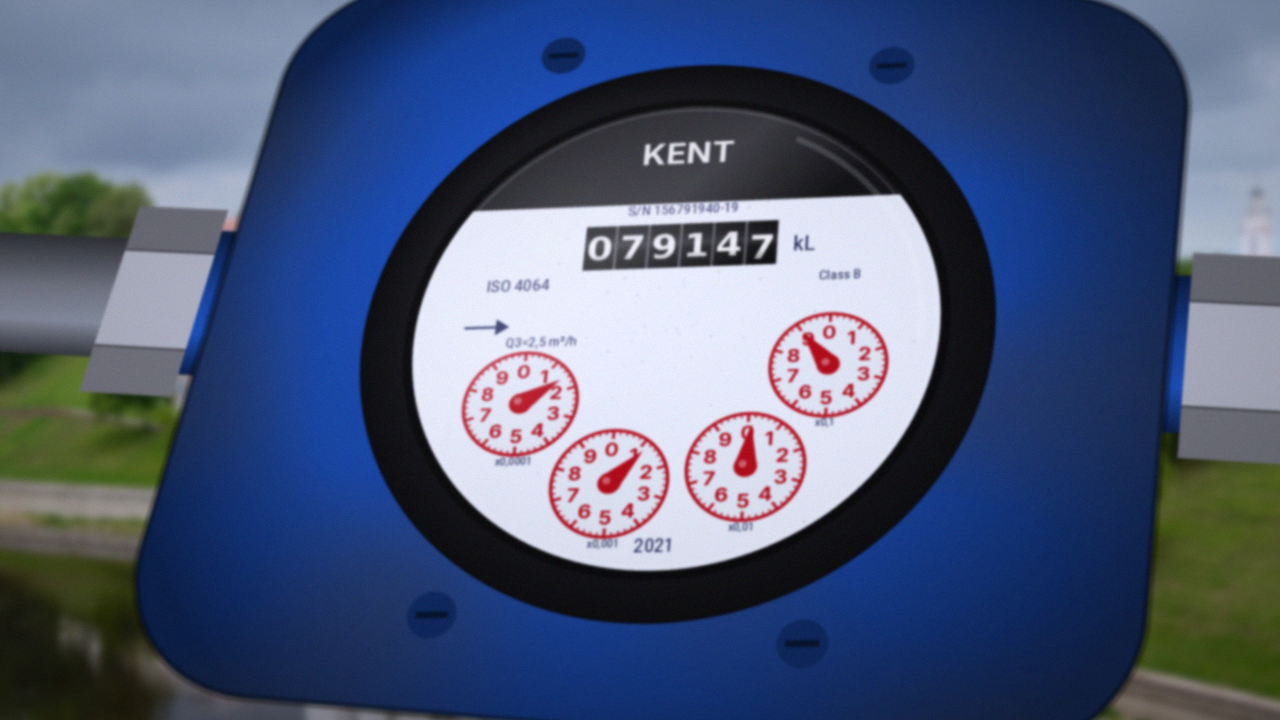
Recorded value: 79146.9011 kL
